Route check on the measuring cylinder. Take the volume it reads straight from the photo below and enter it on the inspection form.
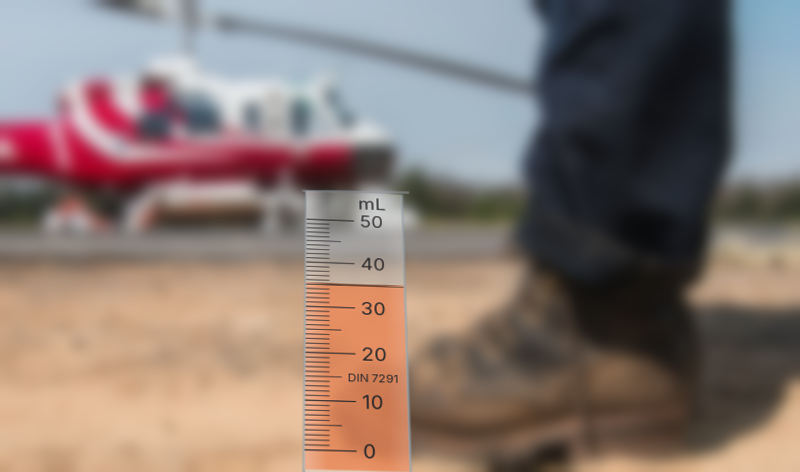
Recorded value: 35 mL
